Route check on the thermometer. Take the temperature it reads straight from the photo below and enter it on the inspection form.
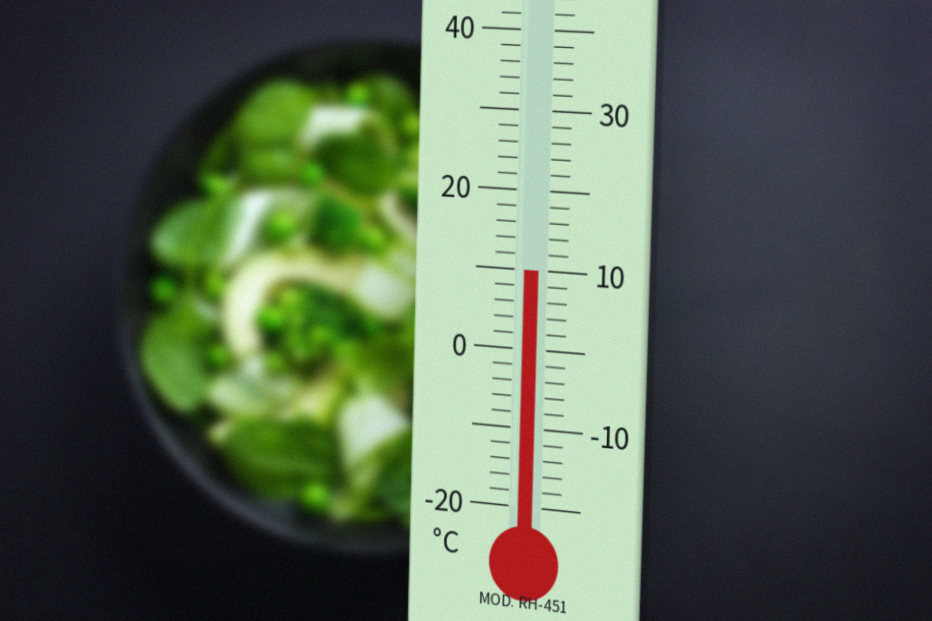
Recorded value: 10 °C
